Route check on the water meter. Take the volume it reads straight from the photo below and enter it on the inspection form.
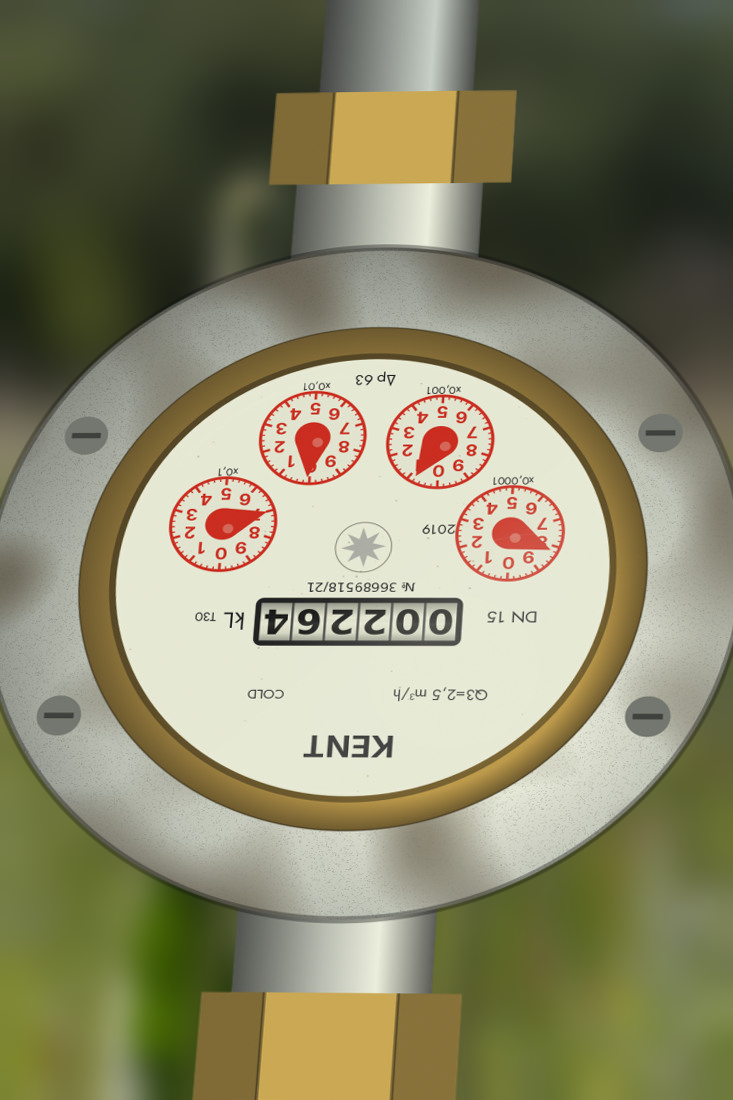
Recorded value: 2264.7008 kL
